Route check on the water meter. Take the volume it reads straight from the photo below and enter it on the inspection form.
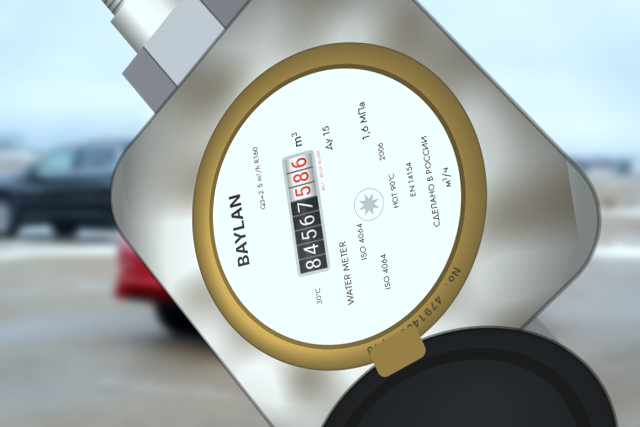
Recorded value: 84567.586 m³
